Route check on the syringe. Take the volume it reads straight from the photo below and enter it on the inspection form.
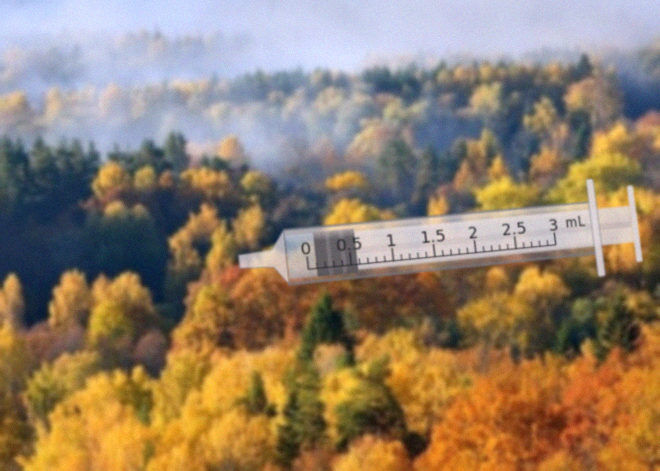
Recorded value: 0.1 mL
